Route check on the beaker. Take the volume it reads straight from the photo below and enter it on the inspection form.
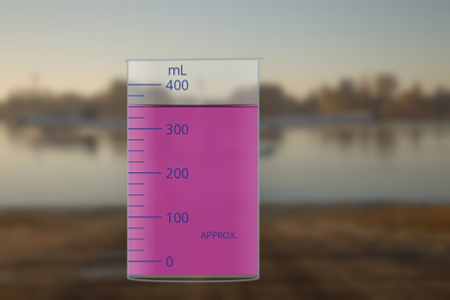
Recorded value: 350 mL
